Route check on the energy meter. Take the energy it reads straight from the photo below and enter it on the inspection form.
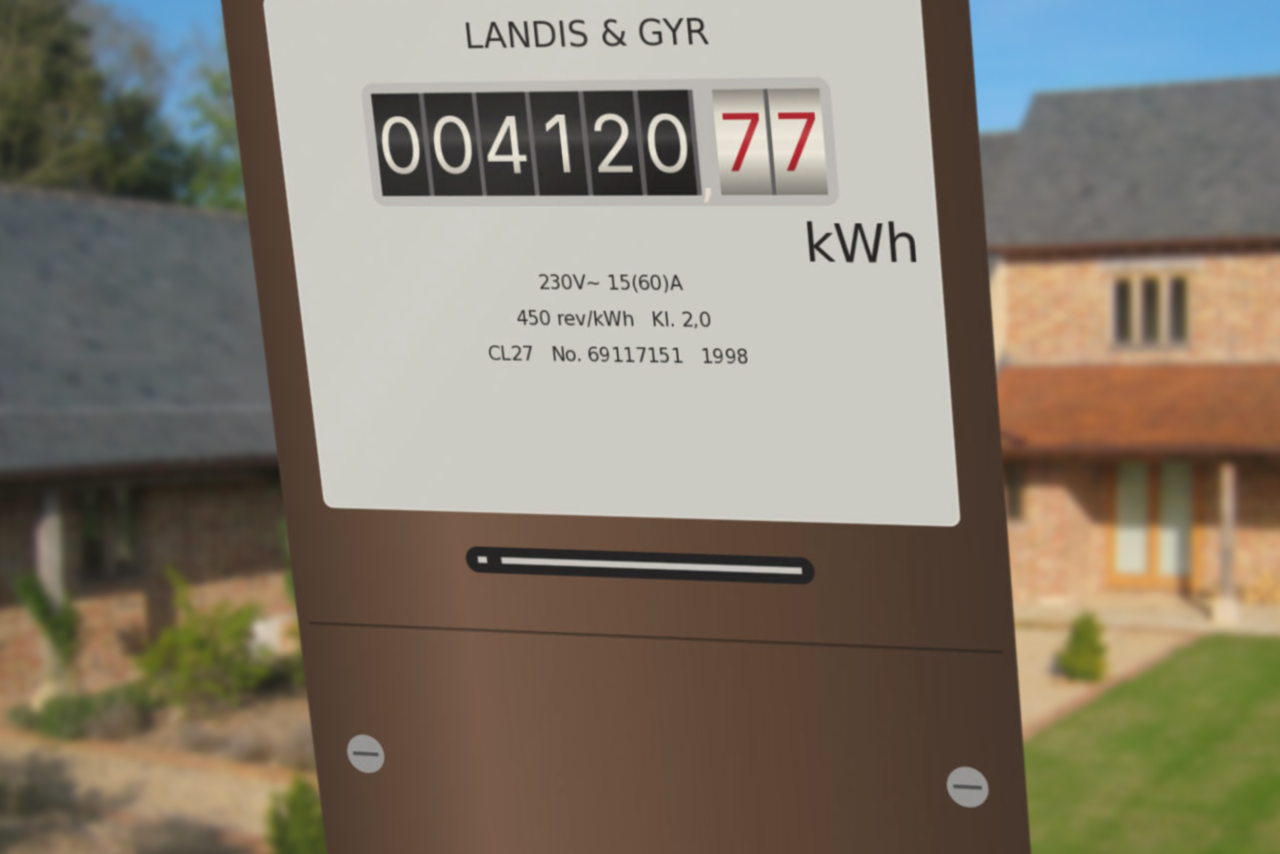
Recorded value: 4120.77 kWh
